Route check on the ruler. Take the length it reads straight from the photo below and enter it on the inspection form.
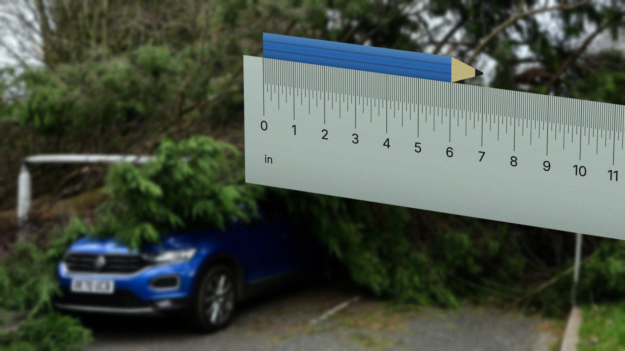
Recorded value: 7 in
